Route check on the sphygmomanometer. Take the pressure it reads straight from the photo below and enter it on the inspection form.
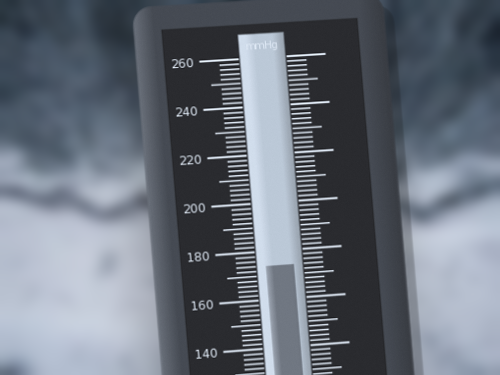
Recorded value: 174 mmHg
